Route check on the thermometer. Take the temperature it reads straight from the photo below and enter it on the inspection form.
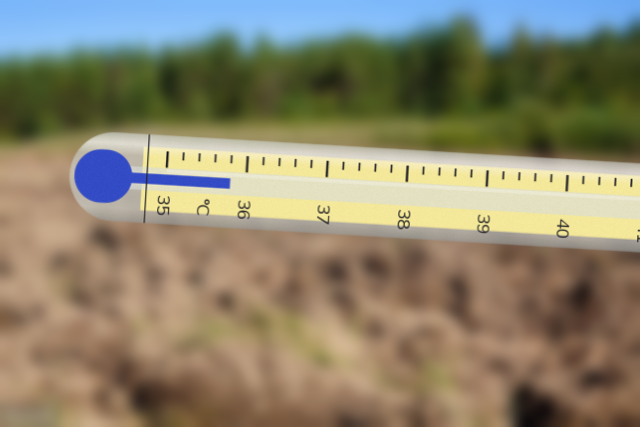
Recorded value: 35.8 °C
